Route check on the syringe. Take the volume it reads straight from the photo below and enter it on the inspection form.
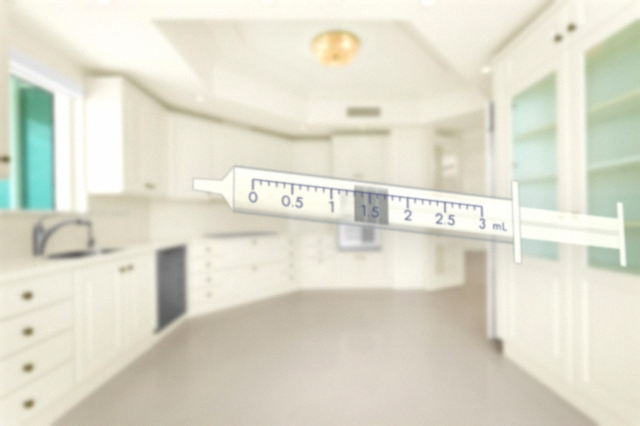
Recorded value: 1.3 mL
